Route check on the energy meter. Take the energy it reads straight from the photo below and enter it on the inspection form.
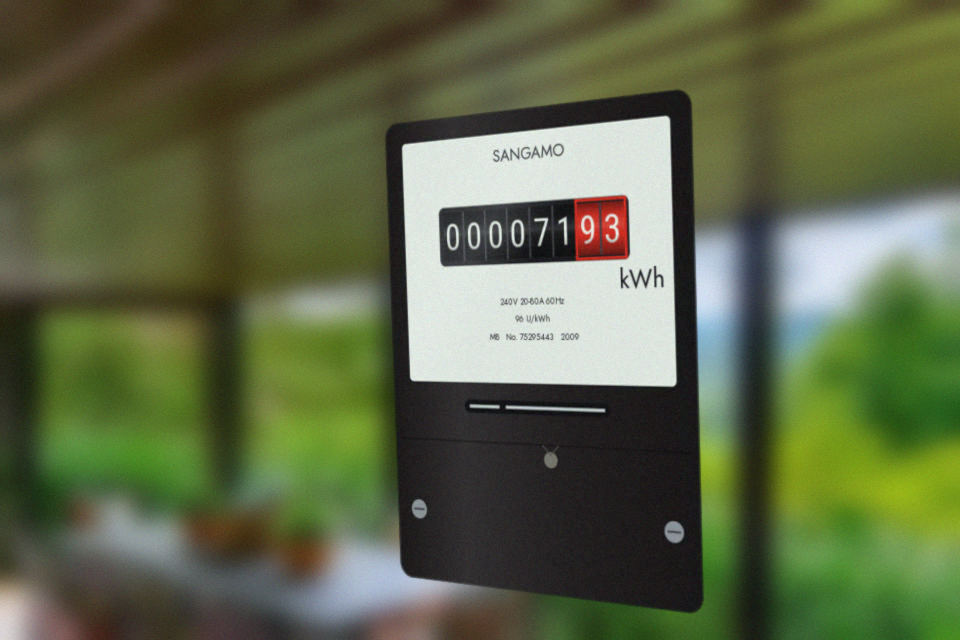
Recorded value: 71.93 kWh
